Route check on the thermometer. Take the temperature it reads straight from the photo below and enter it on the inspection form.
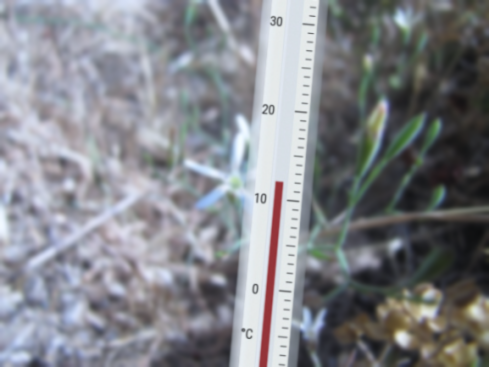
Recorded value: 12 °C
